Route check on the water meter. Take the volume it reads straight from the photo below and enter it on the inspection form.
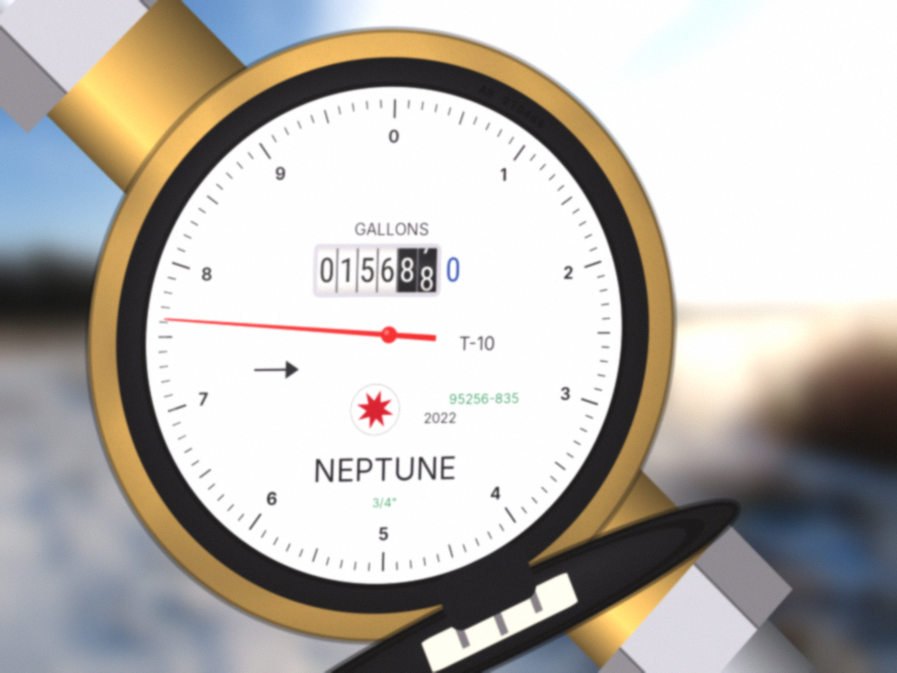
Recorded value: 156877.6 gal
